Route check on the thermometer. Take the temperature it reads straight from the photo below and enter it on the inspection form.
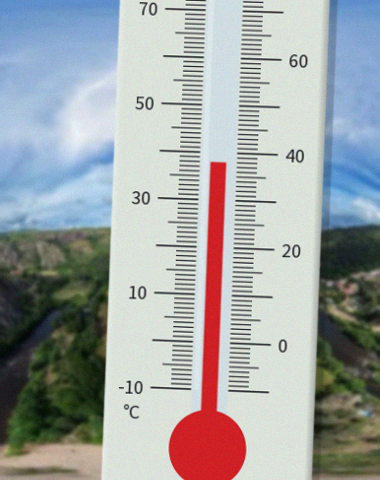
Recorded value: 38 °C
